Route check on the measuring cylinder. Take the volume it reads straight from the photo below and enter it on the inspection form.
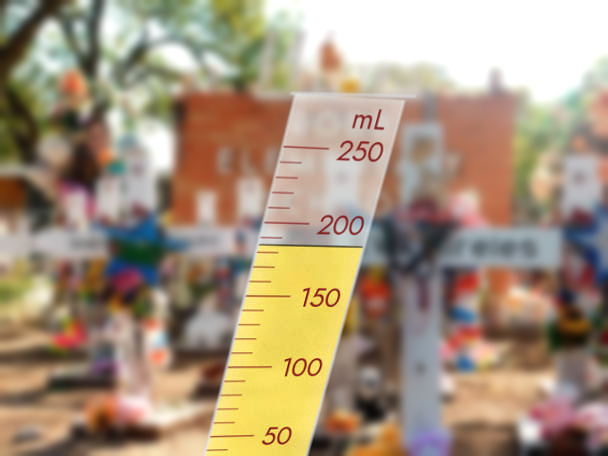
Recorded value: 185 mL
